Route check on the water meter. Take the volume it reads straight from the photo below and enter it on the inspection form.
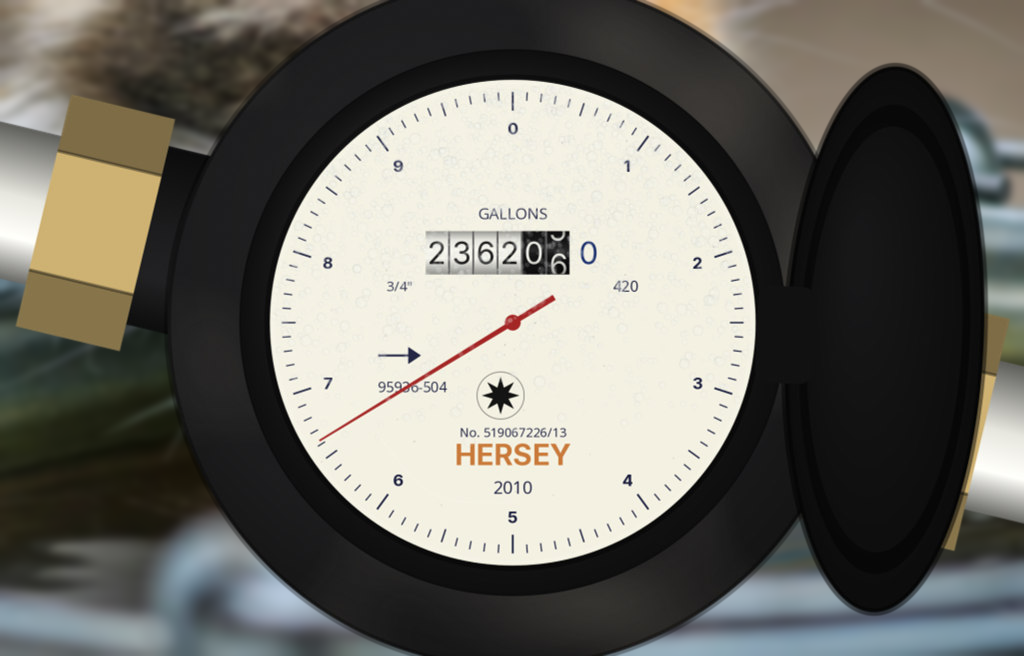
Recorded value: 2362056.6 gal
